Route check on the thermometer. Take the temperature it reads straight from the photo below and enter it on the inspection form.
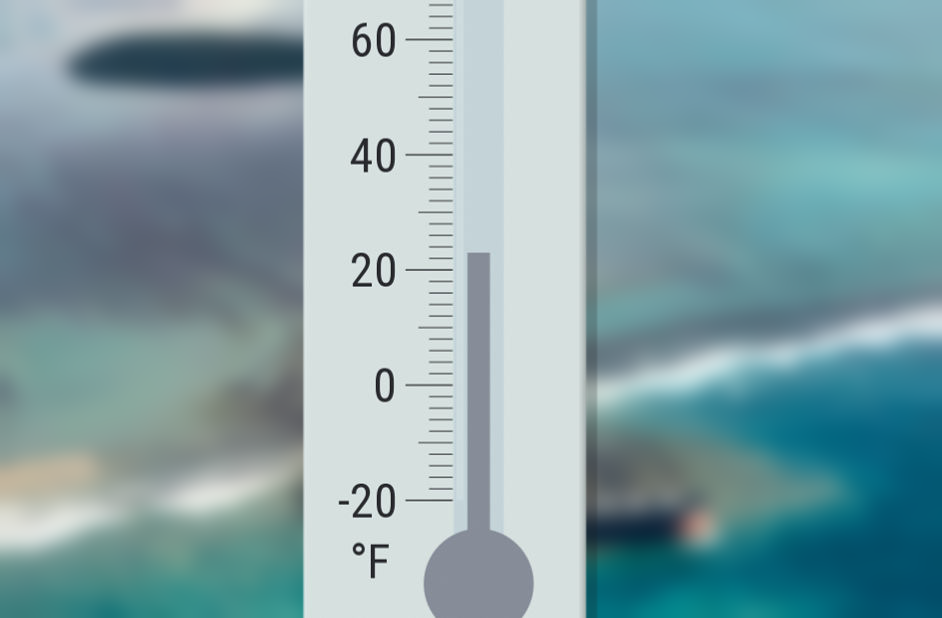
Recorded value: 23 °F
